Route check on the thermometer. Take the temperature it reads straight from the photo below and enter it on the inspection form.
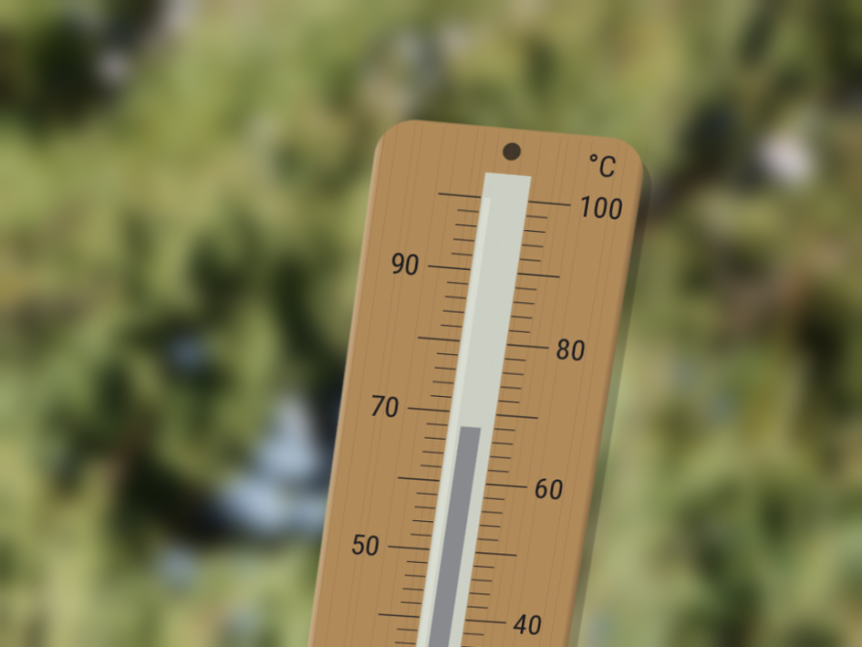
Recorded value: 68 °C
